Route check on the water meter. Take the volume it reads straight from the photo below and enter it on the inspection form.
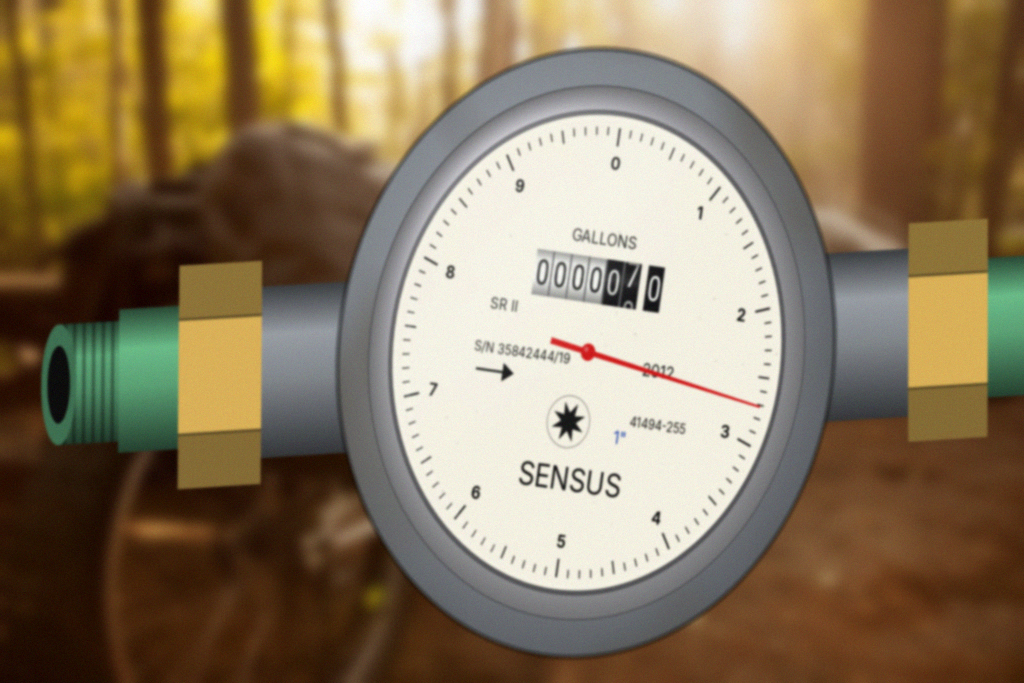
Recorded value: 72.7 gal
